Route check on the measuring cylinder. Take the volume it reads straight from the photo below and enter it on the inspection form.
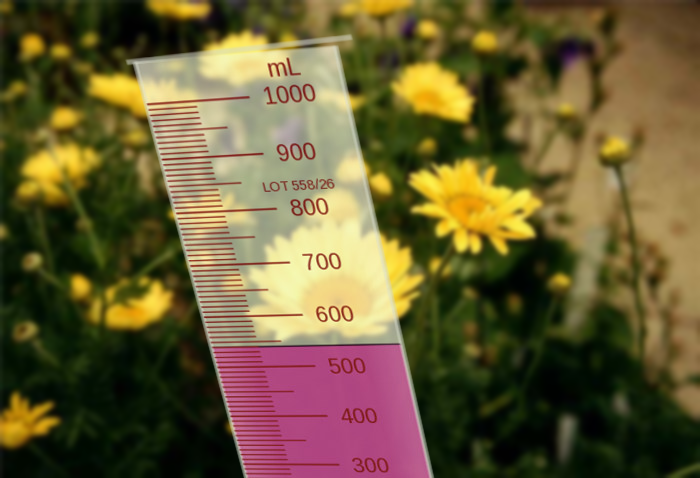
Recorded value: 540 mL
